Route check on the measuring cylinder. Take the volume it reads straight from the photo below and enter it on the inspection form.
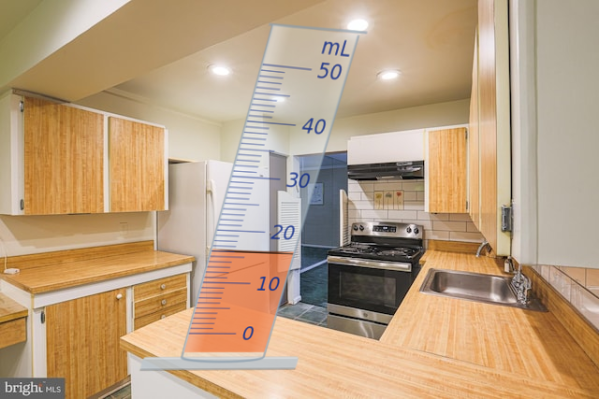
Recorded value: 16 mL
